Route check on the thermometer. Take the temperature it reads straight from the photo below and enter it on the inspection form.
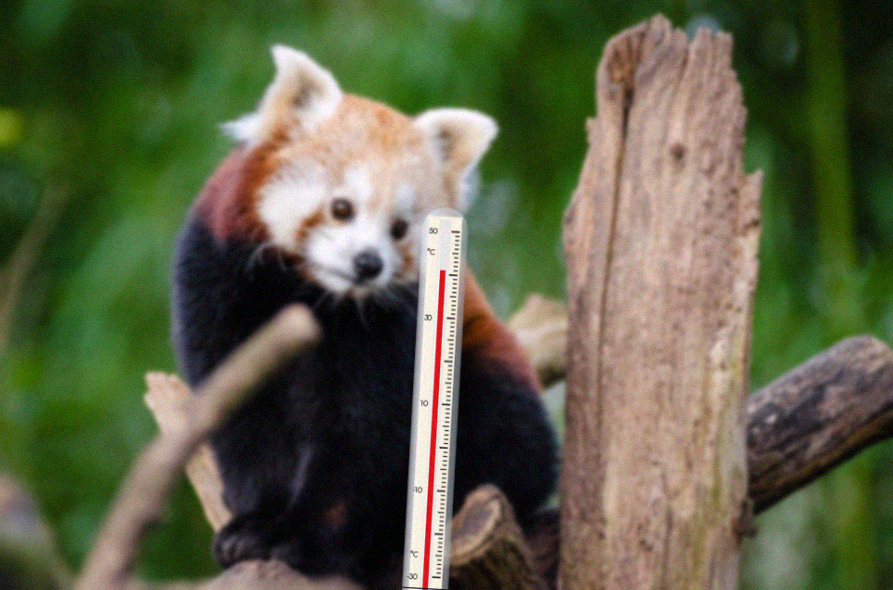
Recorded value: 41 °C
